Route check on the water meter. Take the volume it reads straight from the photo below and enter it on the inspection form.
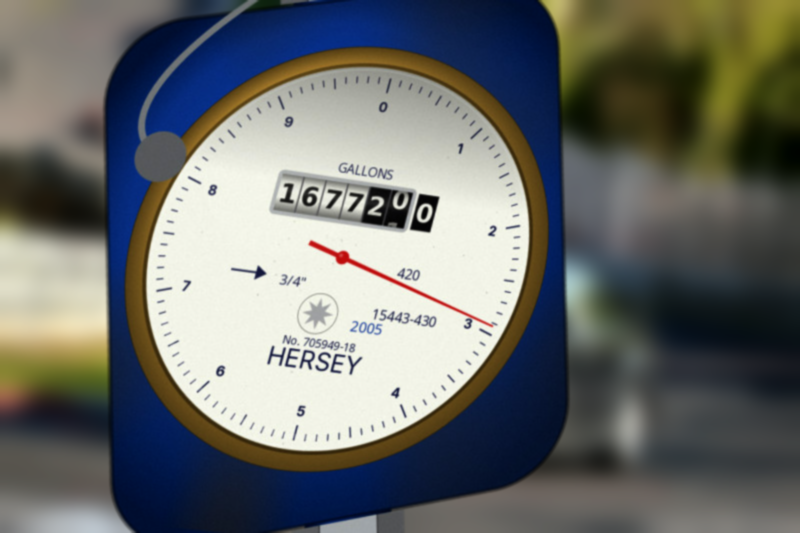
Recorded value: 1677202.9 gal
